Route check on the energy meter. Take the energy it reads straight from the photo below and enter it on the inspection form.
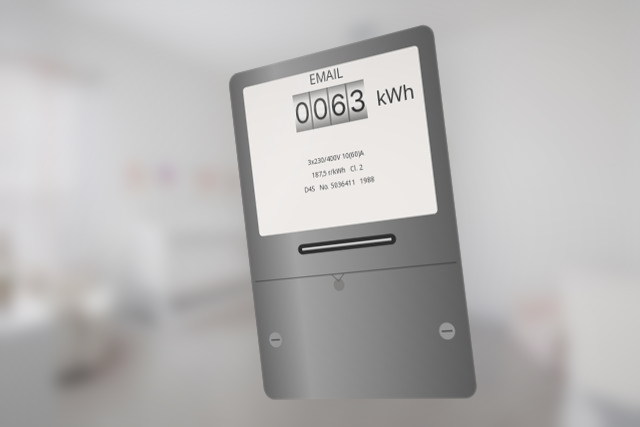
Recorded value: 63 kWh
